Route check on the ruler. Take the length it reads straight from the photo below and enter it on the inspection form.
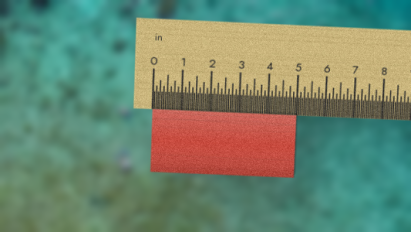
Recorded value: 5 in
